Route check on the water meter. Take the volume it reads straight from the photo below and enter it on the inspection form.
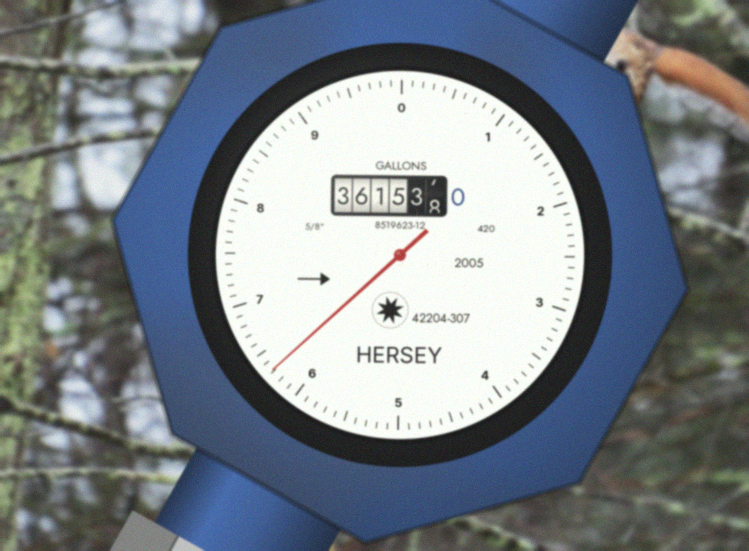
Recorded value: 3615376.3 gal
